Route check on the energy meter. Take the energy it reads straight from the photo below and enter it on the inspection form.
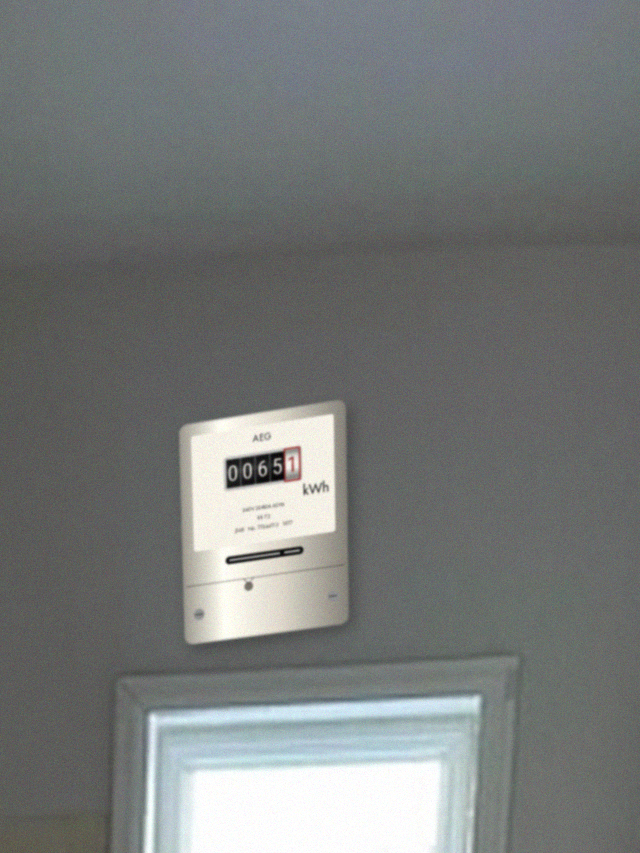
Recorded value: 65.1 kWh
